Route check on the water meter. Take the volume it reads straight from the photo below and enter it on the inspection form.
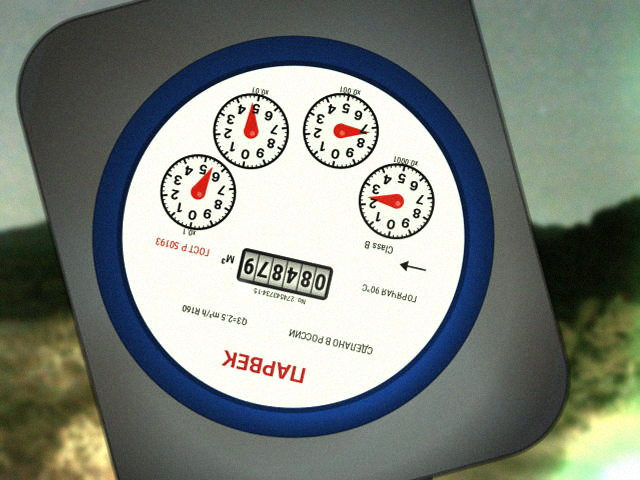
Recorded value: 84879.5472 m³
